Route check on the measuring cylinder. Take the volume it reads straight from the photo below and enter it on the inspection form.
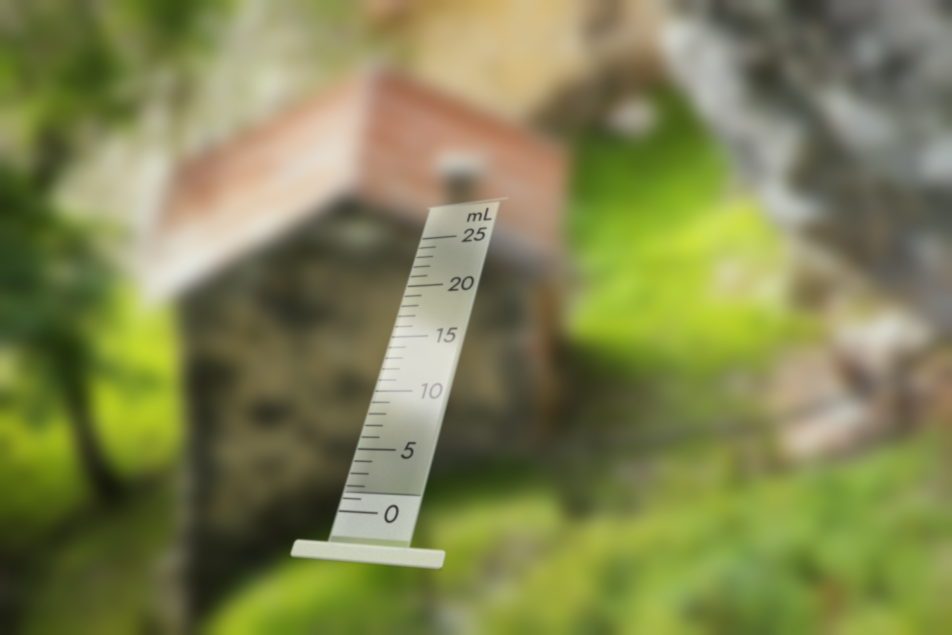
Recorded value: 1.5 mL
